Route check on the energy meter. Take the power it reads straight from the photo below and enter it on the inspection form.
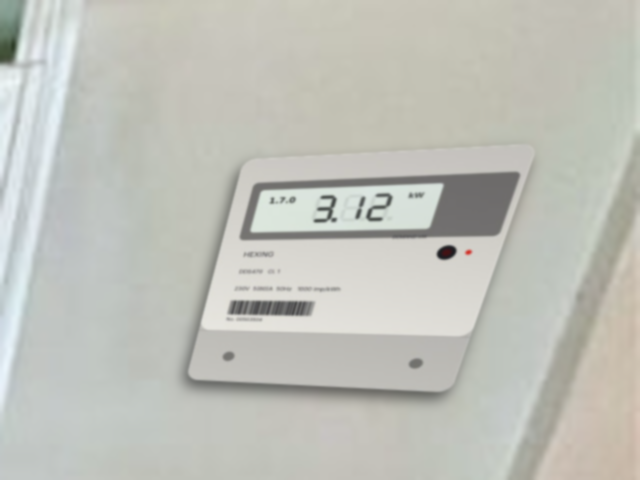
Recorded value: 3.12 kW
